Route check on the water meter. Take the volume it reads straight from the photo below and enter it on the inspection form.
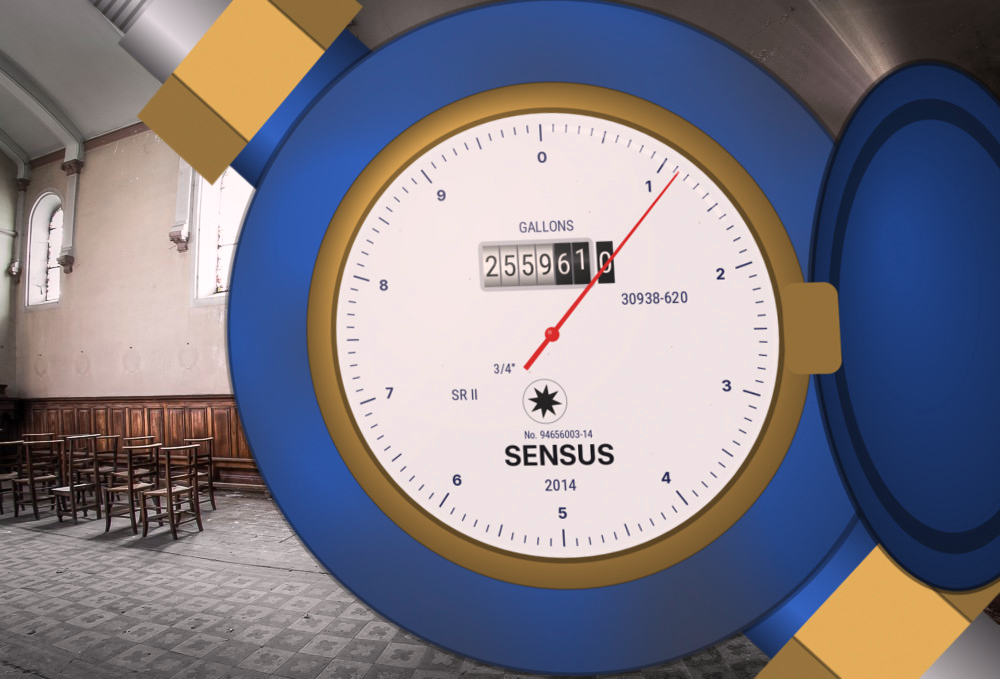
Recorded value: 2559611.1 gal
